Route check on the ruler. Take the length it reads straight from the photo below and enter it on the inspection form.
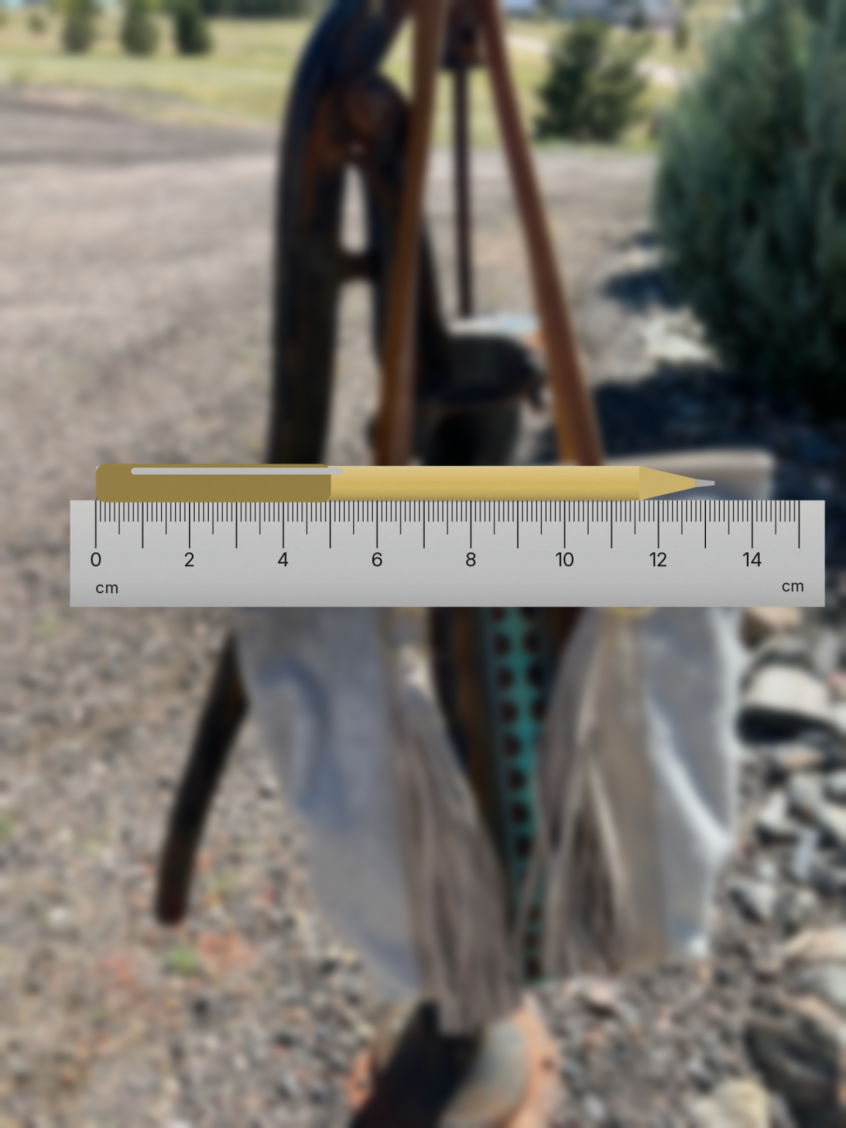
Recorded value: 13.2 cm
